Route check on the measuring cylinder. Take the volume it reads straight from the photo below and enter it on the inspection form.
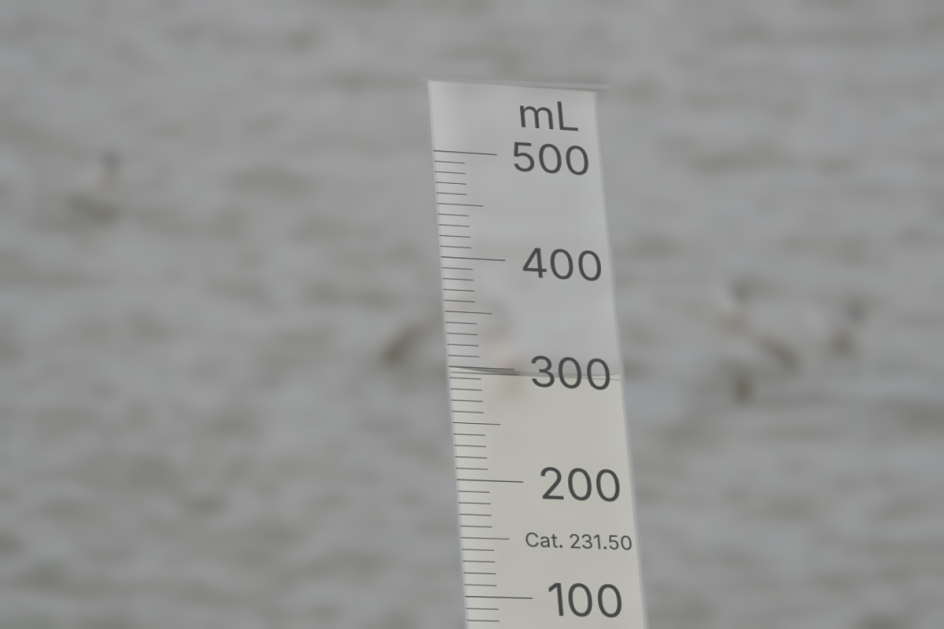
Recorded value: 295 mL
